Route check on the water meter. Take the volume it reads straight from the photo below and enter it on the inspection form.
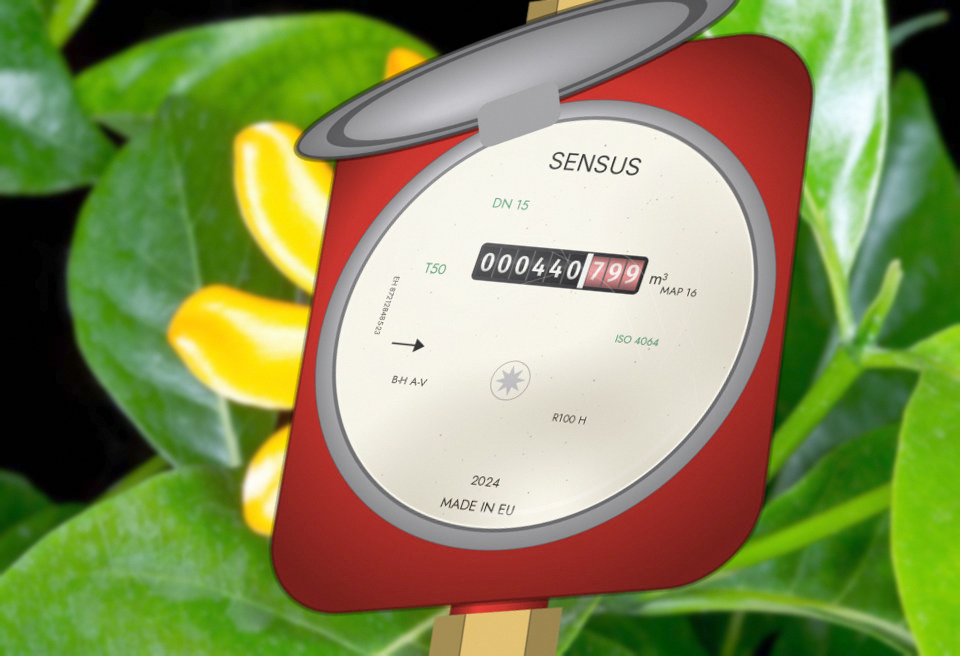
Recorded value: 440.799 m³
